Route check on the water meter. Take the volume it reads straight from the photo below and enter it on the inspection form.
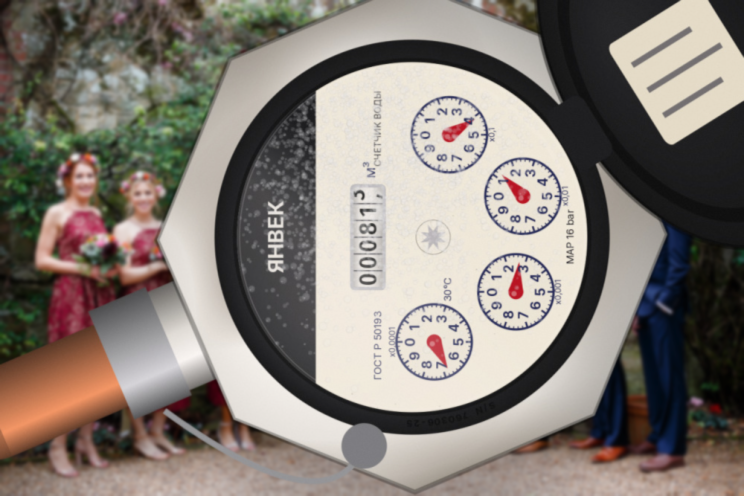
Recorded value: 813.4126 m³
